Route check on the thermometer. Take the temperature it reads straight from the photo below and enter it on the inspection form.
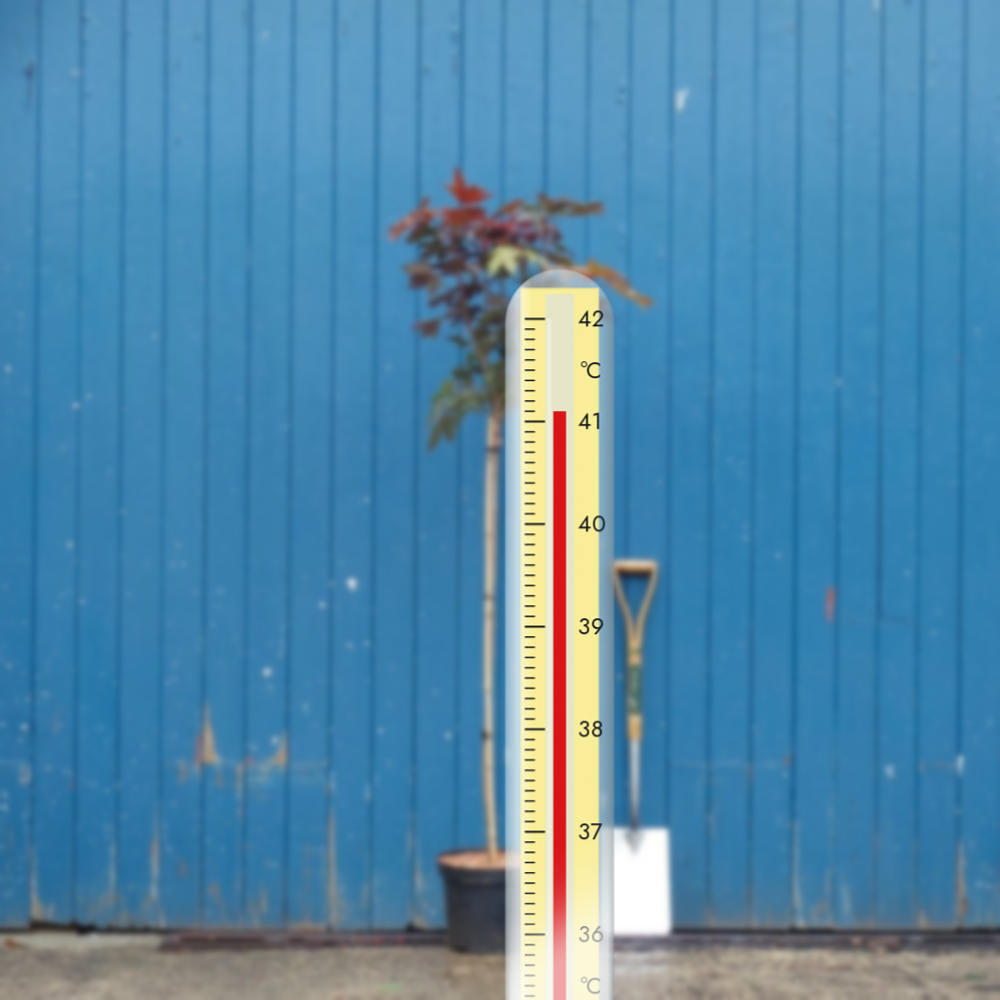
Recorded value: 41.1 °C
